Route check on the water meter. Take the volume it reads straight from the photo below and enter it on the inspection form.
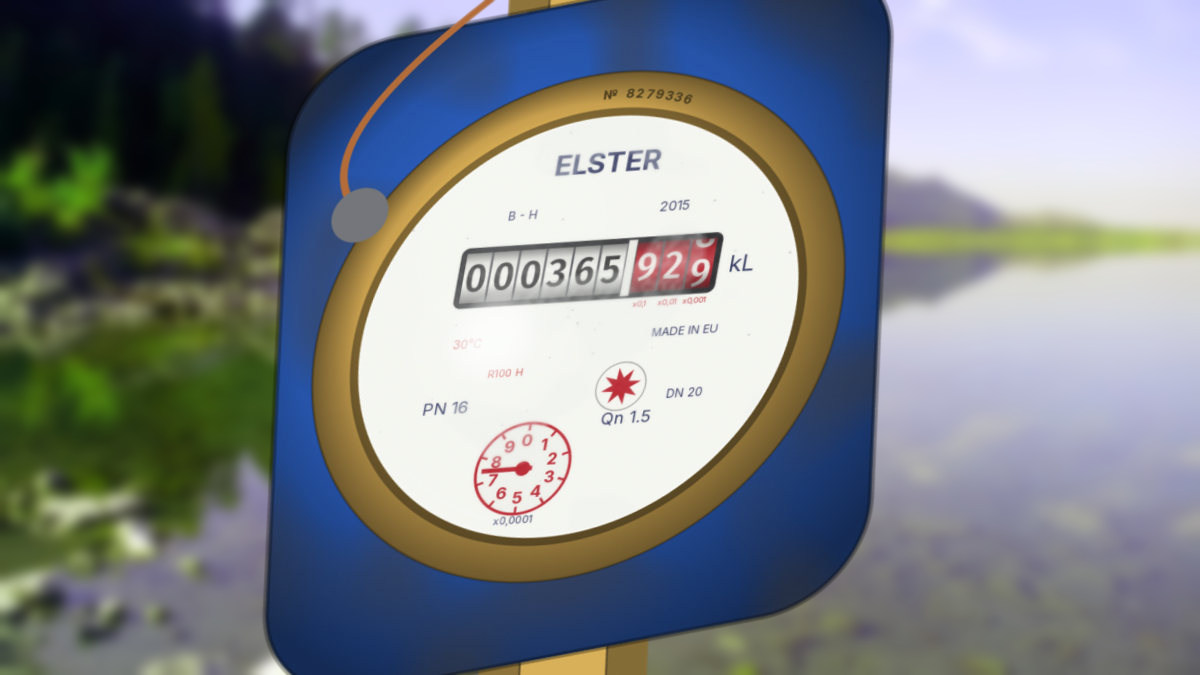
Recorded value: 365.9287 kL
